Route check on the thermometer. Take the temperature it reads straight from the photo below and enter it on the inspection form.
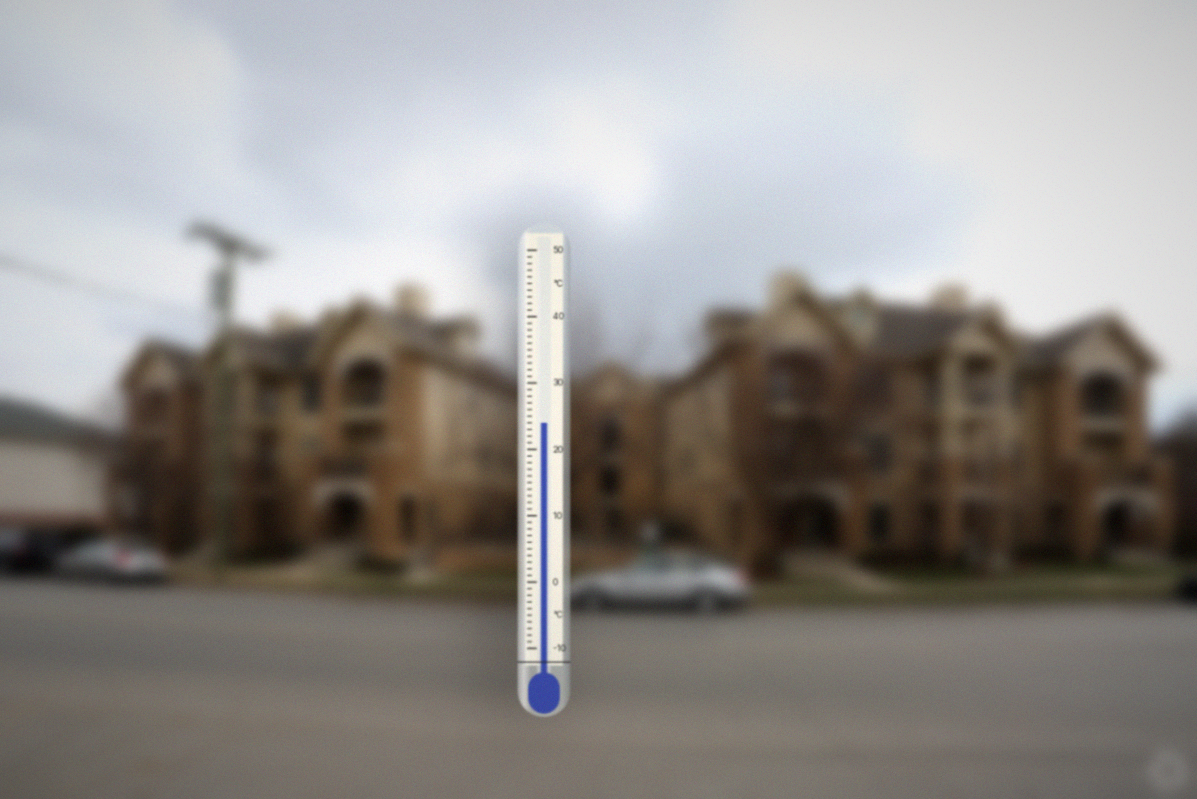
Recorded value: 24 °C
